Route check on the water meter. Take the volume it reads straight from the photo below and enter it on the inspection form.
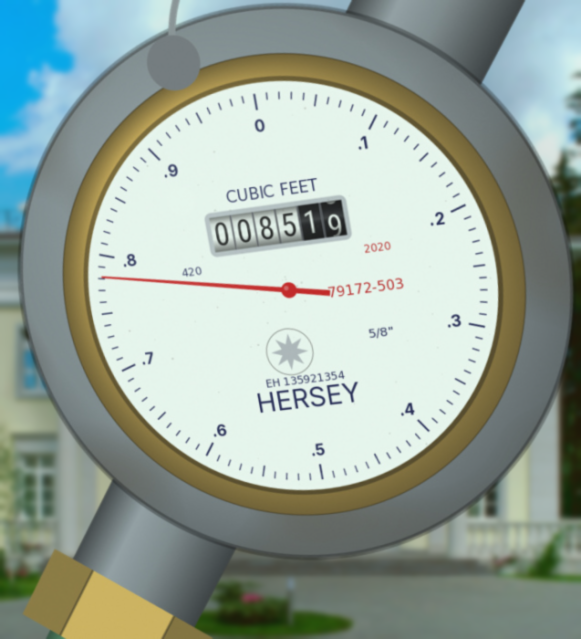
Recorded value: 8518.78 ft³
